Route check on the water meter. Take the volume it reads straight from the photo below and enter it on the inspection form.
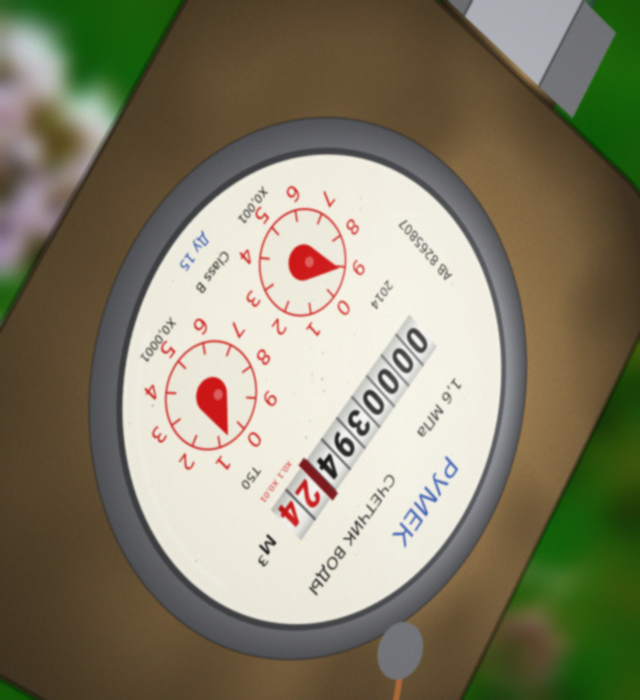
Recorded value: 394.2390 m³
